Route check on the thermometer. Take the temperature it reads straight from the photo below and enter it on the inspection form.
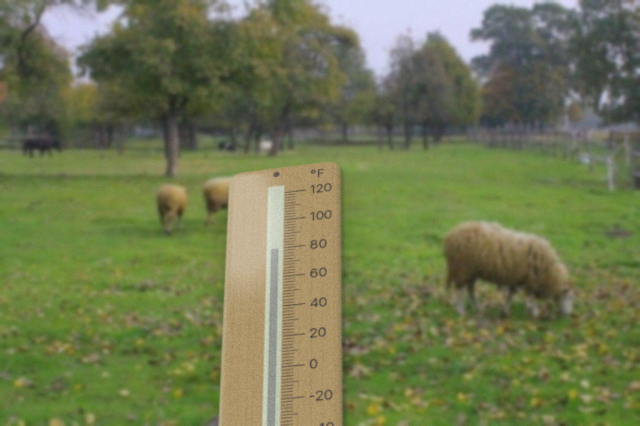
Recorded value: 80 °F
